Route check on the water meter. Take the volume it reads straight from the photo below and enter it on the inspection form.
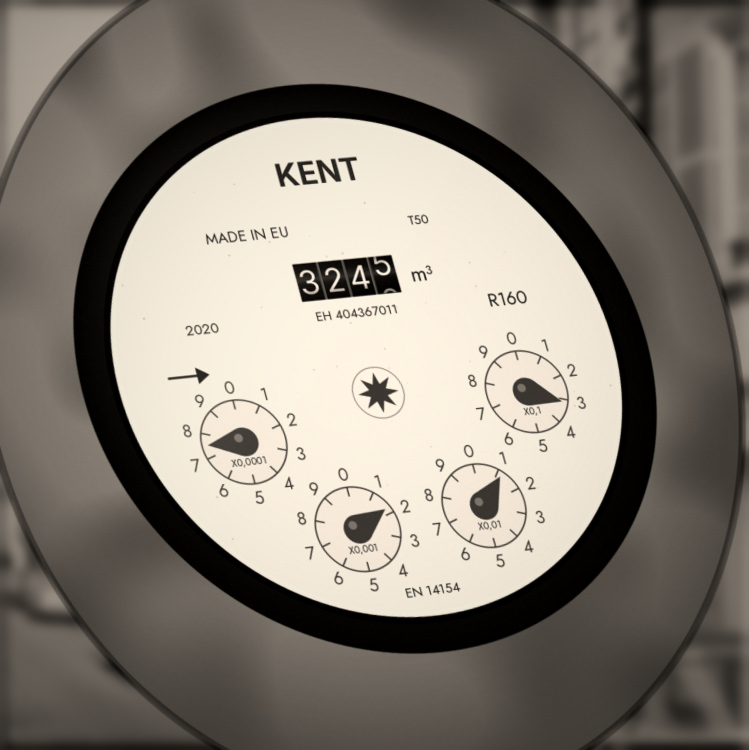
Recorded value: 3245.3117 m³
